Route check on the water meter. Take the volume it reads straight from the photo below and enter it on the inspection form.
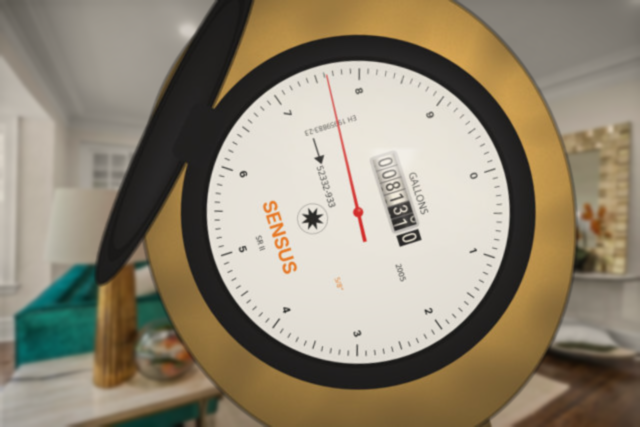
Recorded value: 81307.6 gal
